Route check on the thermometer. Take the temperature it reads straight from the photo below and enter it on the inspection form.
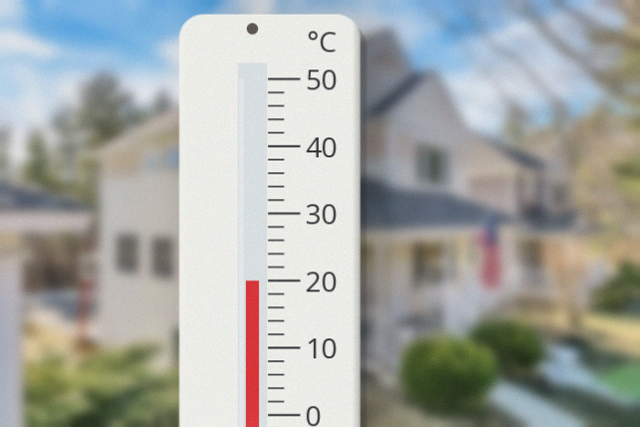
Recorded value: 20 °C
